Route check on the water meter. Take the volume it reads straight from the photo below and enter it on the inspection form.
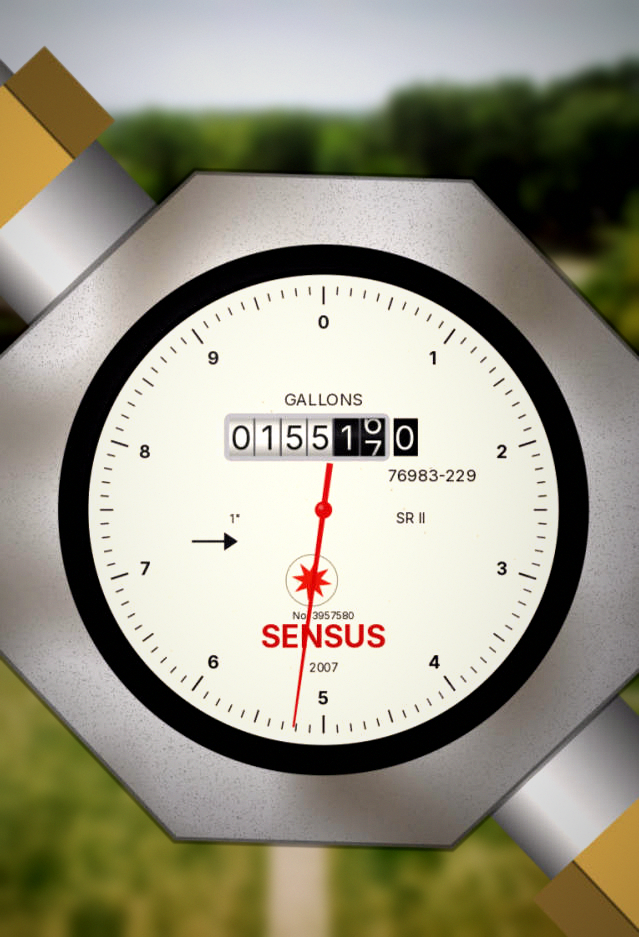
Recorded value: 155165.2 gal
